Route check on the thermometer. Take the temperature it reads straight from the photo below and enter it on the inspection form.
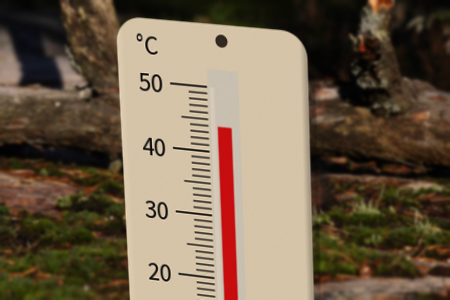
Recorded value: 44 °C
